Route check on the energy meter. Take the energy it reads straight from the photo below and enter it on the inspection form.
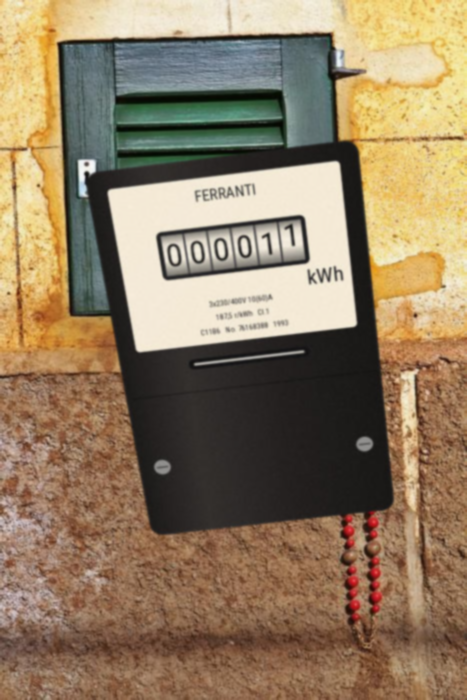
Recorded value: 11 kWh
